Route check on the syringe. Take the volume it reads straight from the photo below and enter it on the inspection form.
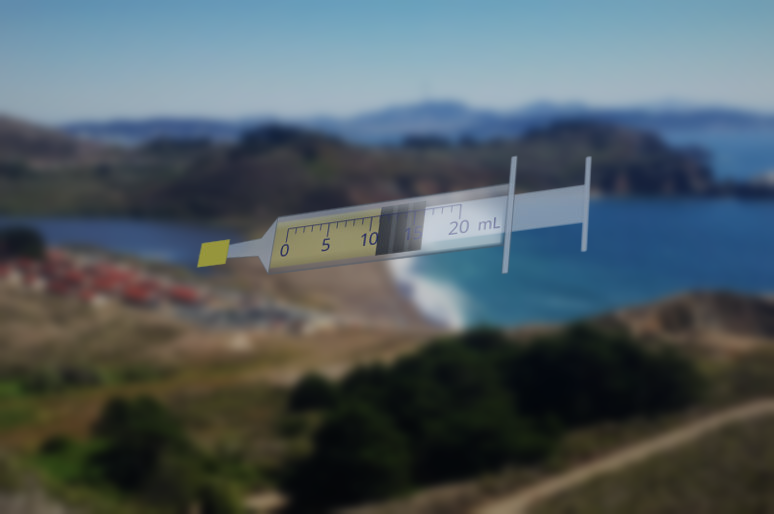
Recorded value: 11 mL
